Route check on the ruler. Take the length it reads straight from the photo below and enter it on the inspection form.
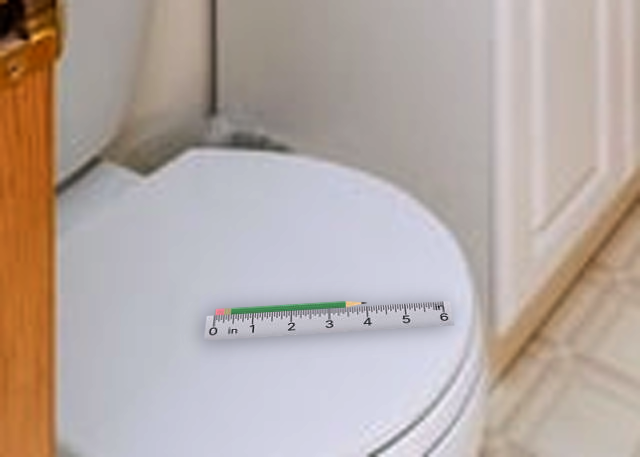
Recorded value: 4 in
